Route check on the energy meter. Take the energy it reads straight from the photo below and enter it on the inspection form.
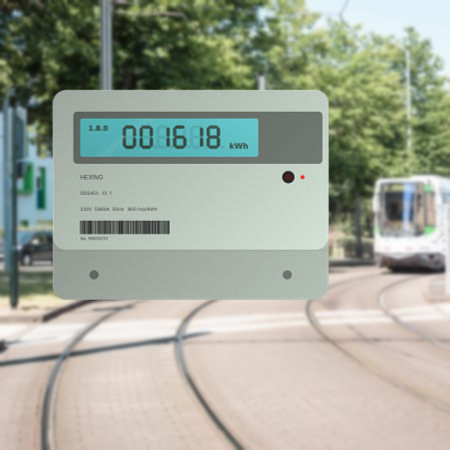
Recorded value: 1618 kWh
